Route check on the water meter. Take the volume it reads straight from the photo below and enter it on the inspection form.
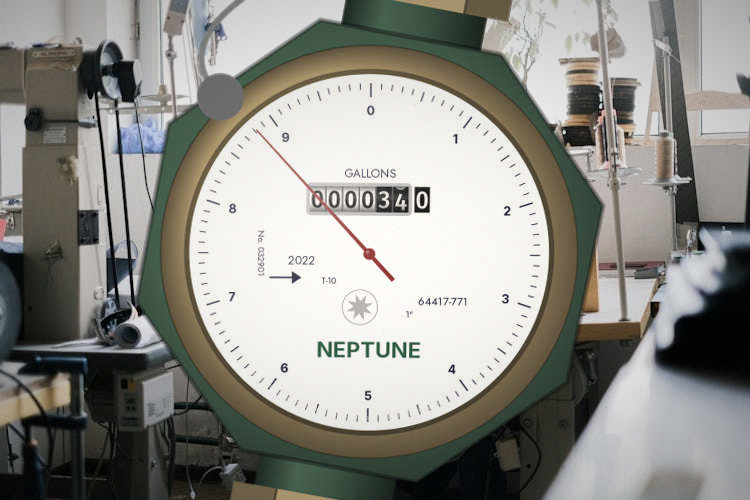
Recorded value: 338.8 gal
